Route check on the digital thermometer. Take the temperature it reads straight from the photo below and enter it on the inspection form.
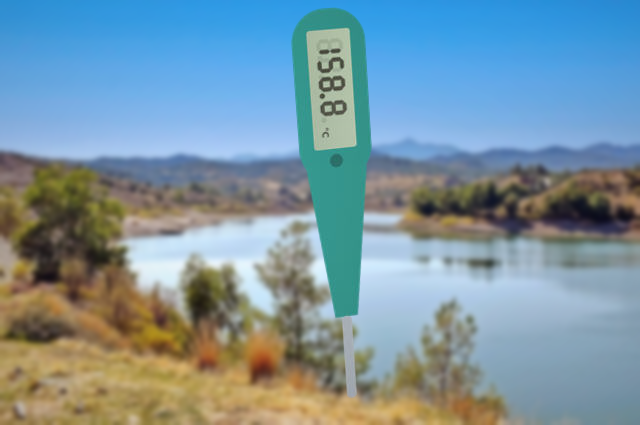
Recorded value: 158.8 °C
